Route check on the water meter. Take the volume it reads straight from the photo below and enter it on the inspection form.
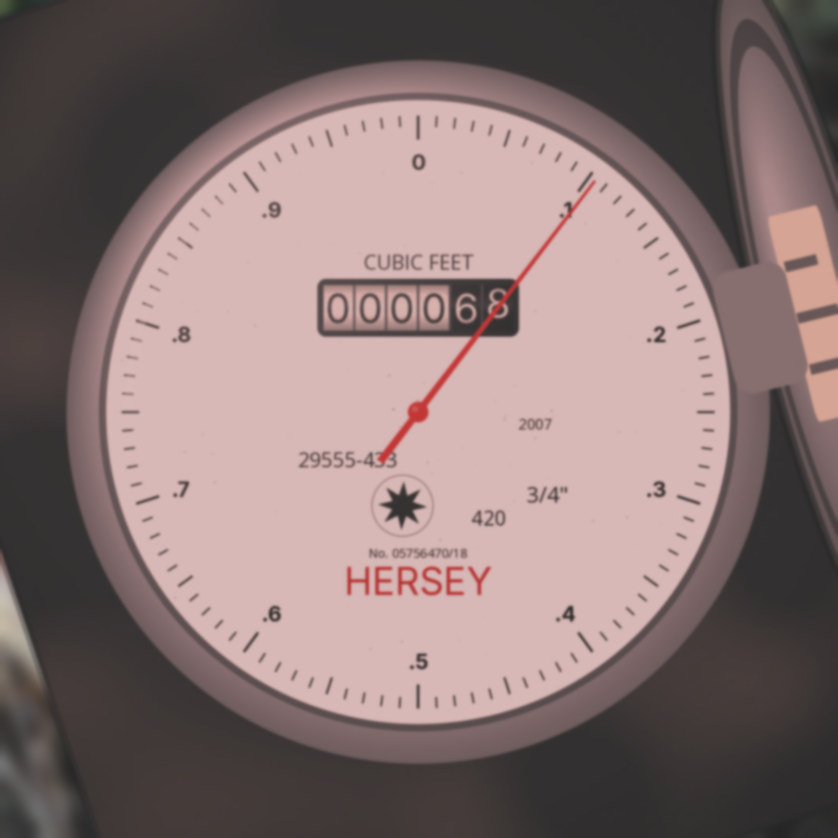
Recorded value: 68.10 ft³
